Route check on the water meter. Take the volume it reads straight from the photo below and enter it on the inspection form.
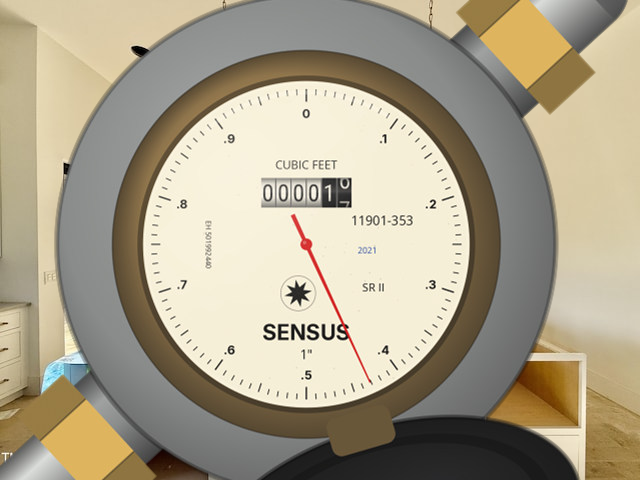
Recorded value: 16.43 ft³
